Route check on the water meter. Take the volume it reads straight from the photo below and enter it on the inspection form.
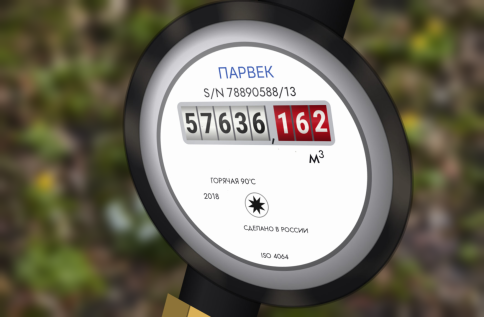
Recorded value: 57636.162 m³
